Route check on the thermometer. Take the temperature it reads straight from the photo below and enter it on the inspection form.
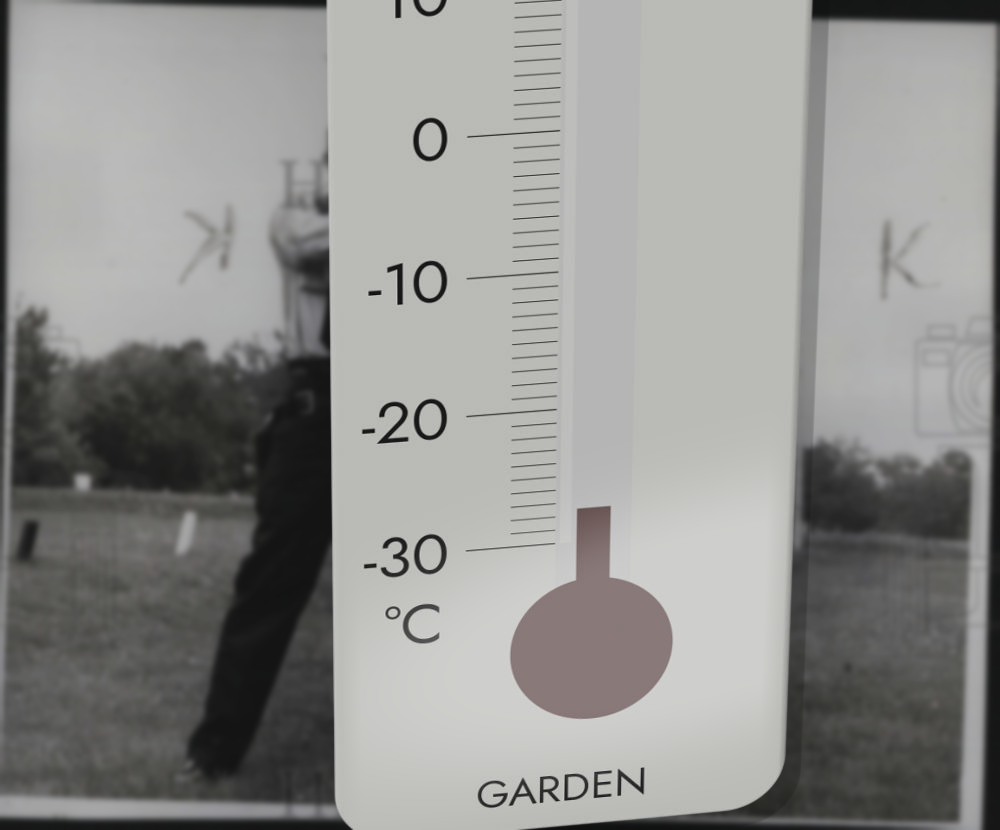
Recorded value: -27.5 °C
